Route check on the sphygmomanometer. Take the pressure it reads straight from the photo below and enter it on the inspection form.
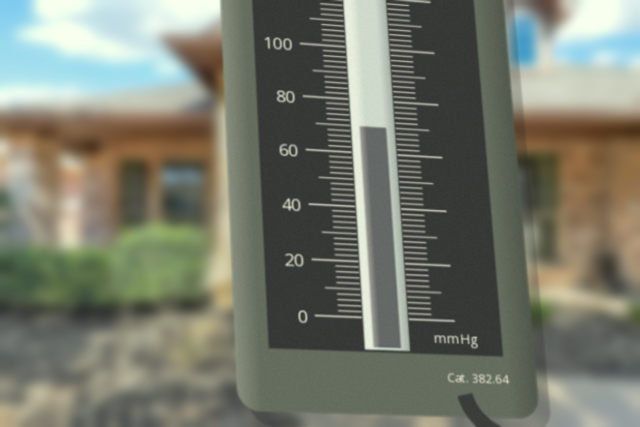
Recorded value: 70 mmHg
